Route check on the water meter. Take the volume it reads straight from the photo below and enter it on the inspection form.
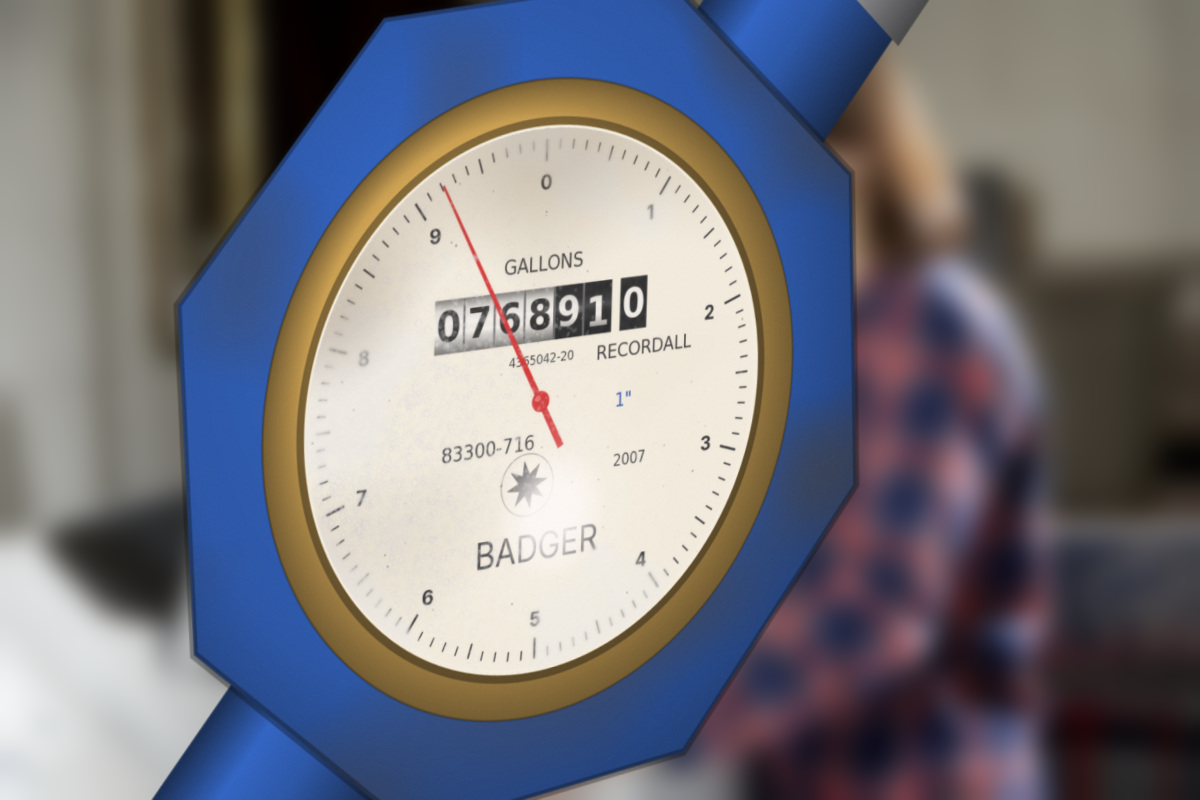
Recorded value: 768909.2 gal
